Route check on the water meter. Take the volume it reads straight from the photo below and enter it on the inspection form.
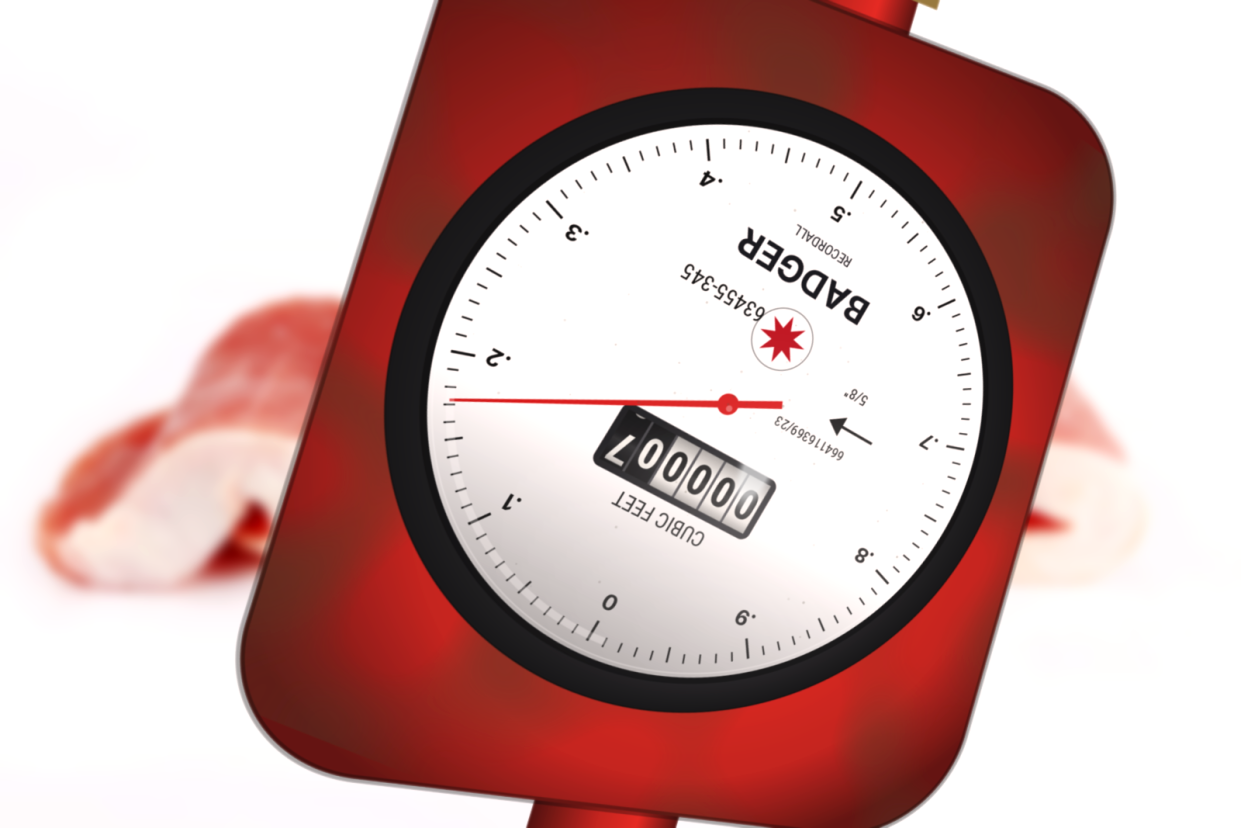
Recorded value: 7.17 ft³
